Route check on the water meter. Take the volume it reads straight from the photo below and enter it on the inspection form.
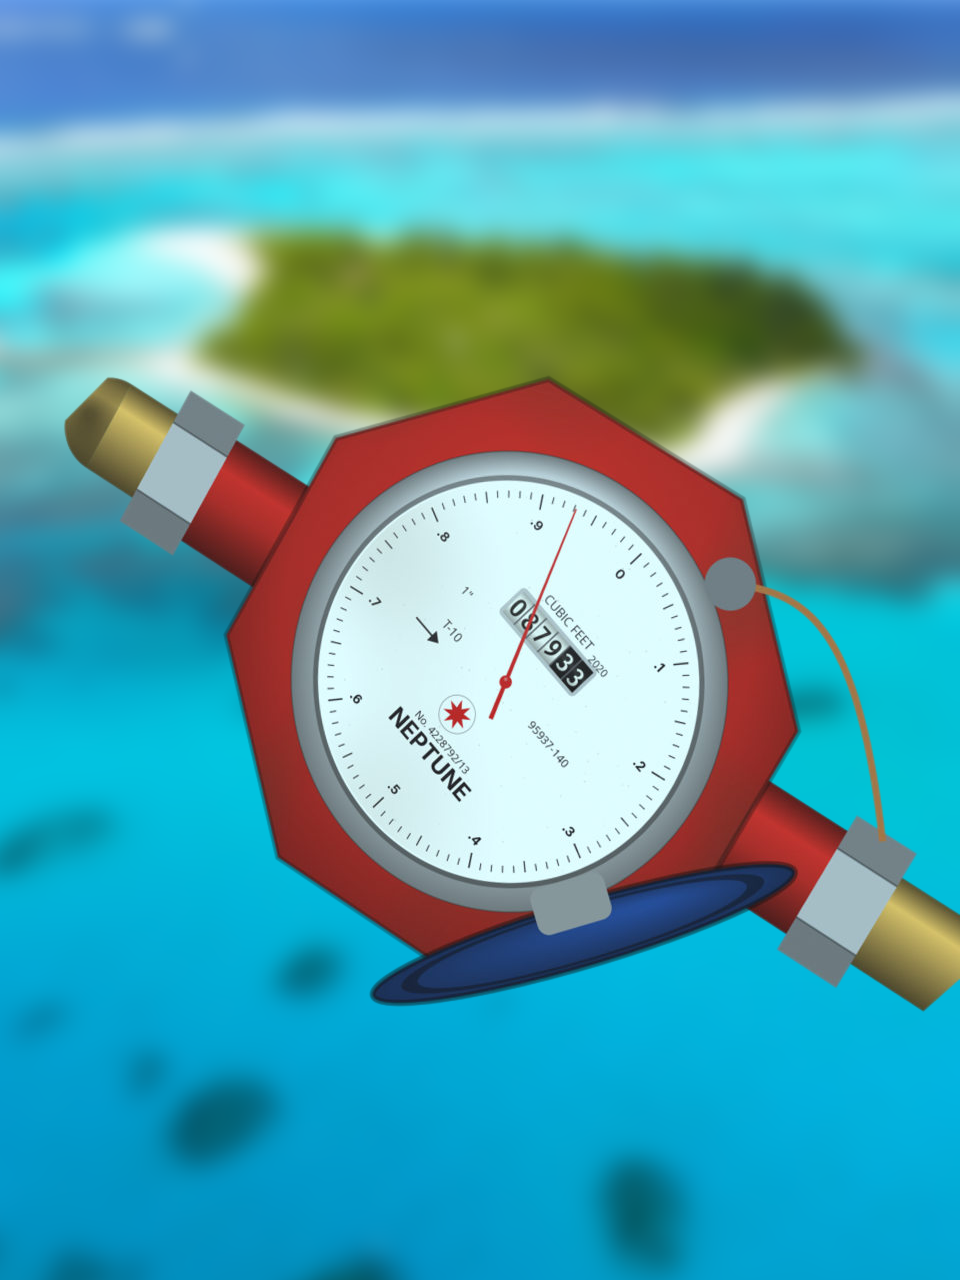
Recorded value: 87932.93 ft³
